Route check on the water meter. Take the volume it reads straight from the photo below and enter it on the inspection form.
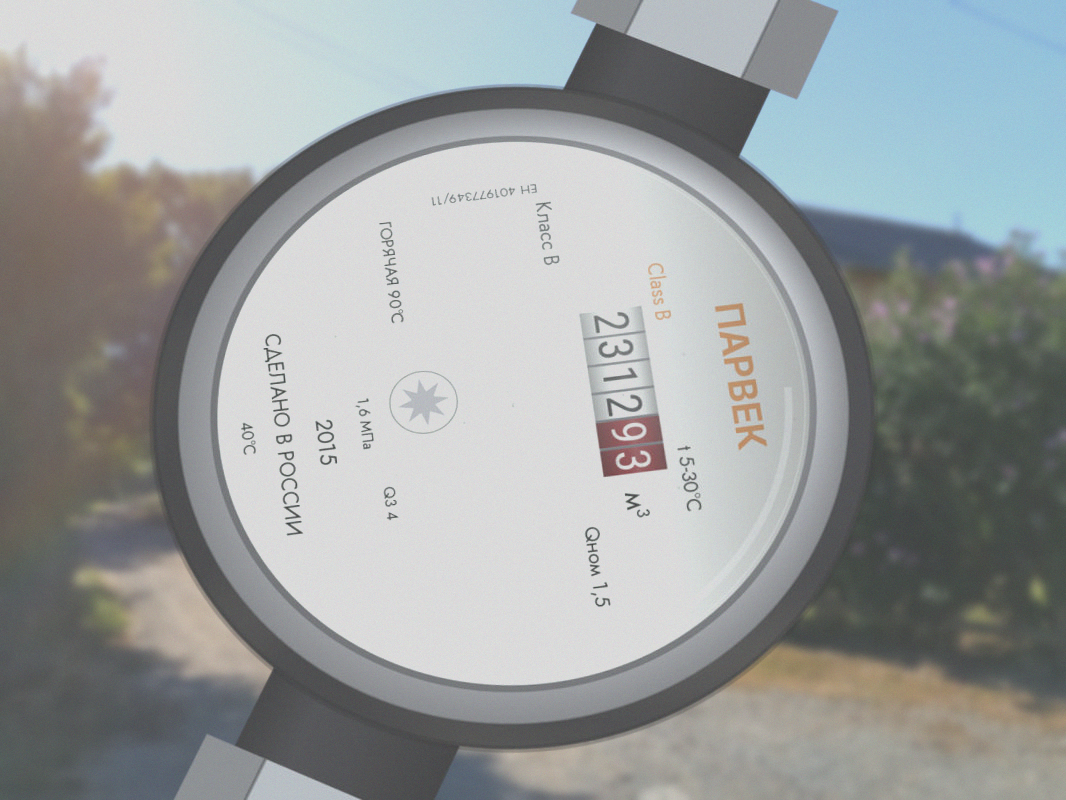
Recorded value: 2312.93 m³
